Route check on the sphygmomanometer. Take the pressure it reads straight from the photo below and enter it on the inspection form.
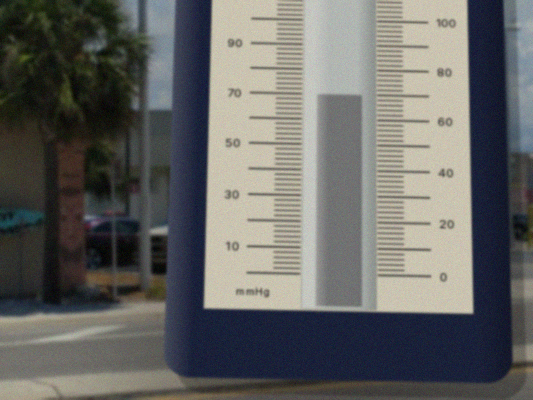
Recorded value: 70 mmHg
